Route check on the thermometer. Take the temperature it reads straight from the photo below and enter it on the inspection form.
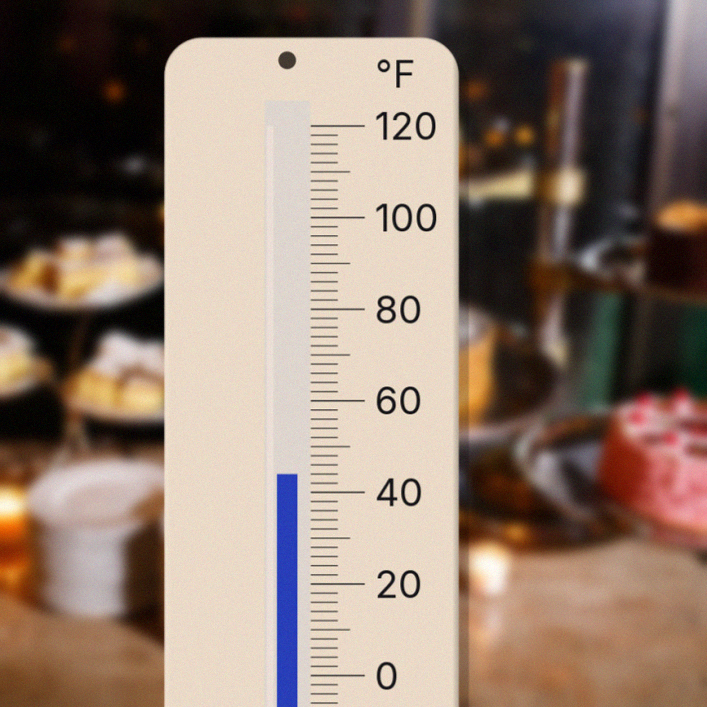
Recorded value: 44 °F
